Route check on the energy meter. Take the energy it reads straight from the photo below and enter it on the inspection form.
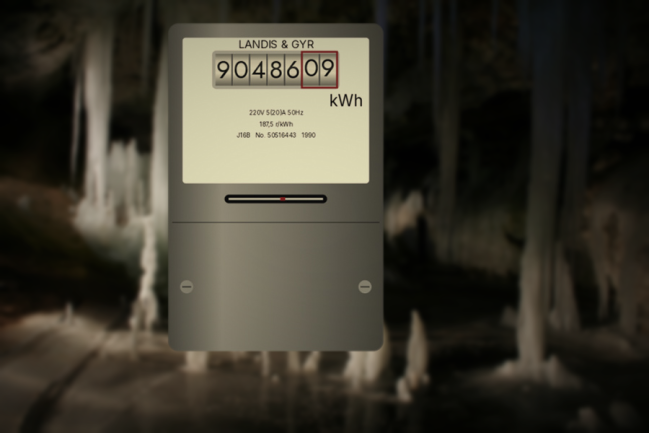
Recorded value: 90486.09 kWh
